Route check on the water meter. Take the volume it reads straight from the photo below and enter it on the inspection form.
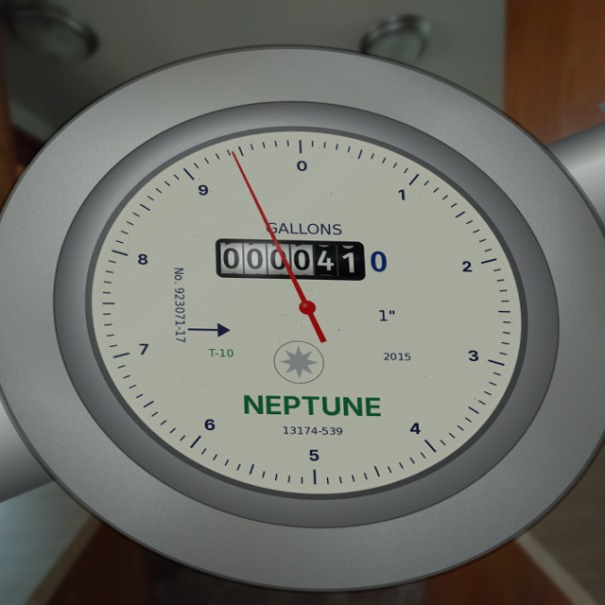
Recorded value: 409.4 gal
